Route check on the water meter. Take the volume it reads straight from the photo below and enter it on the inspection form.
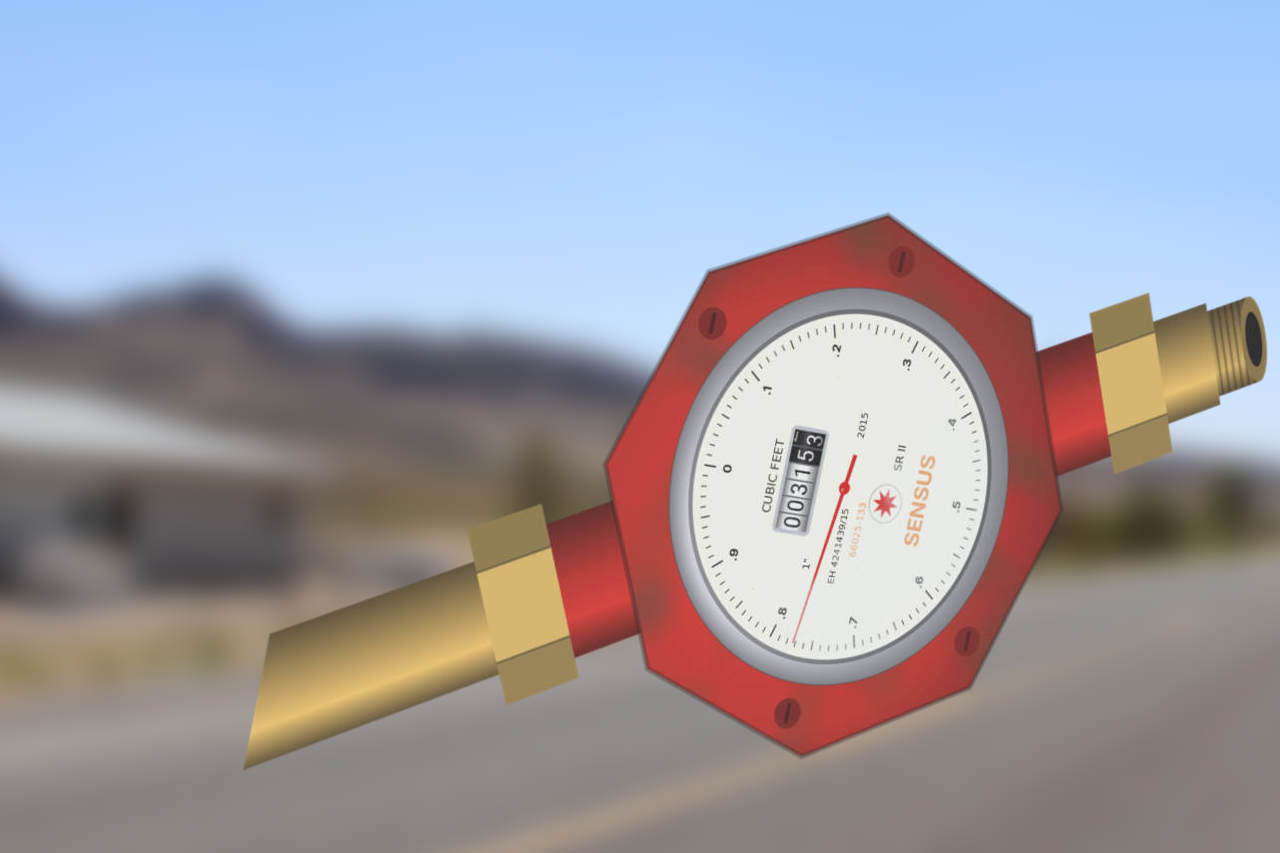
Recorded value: 3152.77 ft³
